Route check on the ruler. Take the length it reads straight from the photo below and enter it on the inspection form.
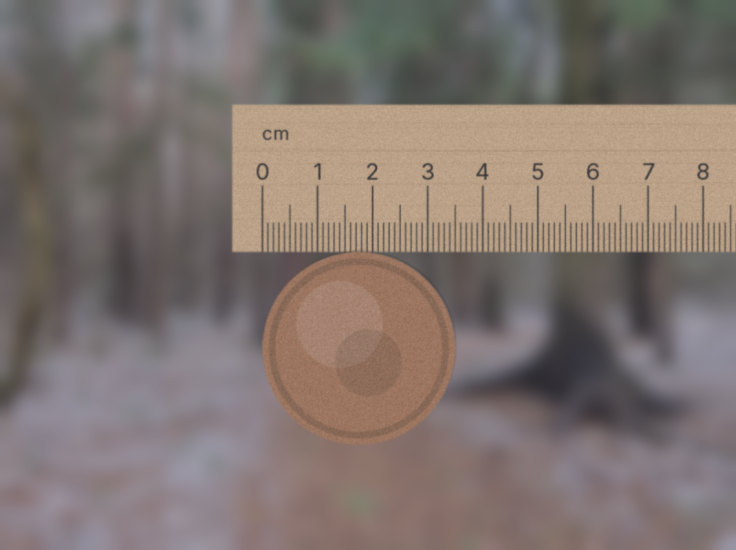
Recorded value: 3.5 cm
